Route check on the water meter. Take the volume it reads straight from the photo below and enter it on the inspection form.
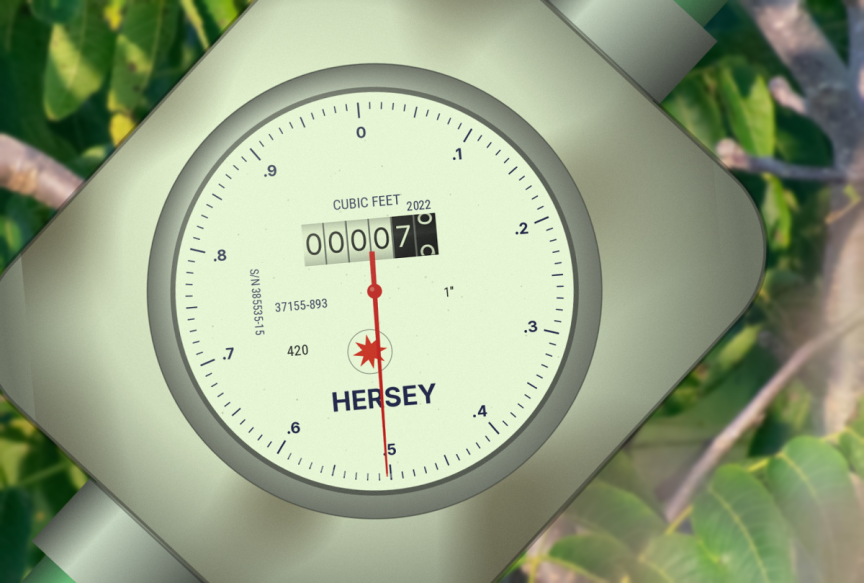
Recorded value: 78.50 ft³
